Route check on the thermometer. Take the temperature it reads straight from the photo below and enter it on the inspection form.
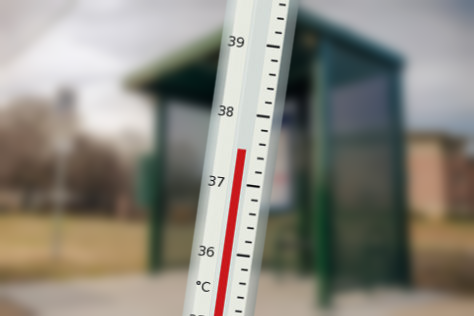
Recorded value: 37.5 °C
